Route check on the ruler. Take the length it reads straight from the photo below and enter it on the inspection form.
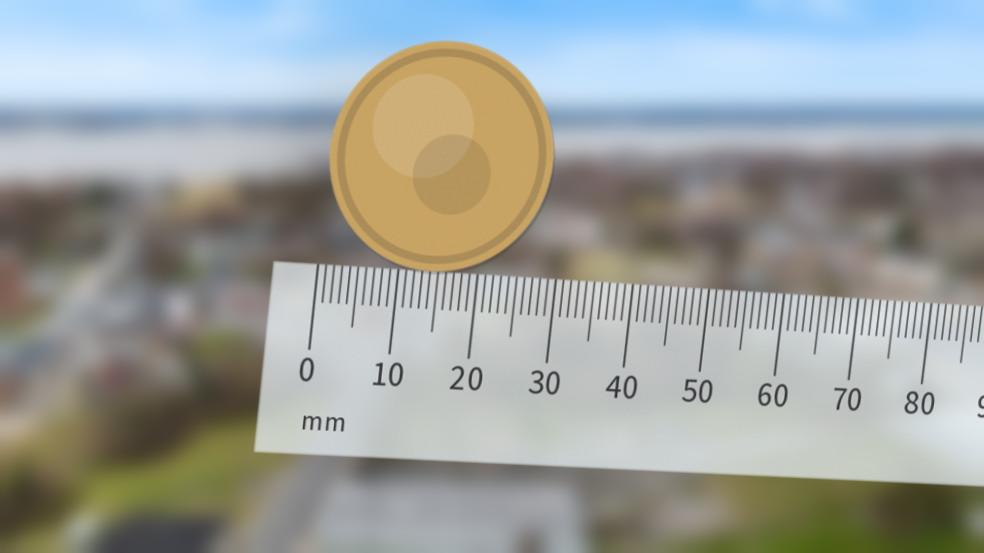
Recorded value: 28 mm
